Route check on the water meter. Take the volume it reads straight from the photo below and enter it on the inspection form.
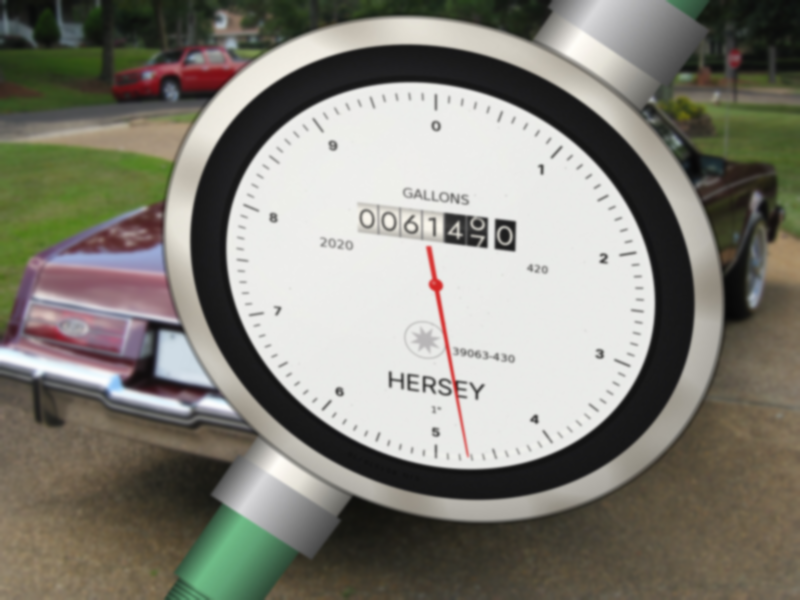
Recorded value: 61464.7 gal
